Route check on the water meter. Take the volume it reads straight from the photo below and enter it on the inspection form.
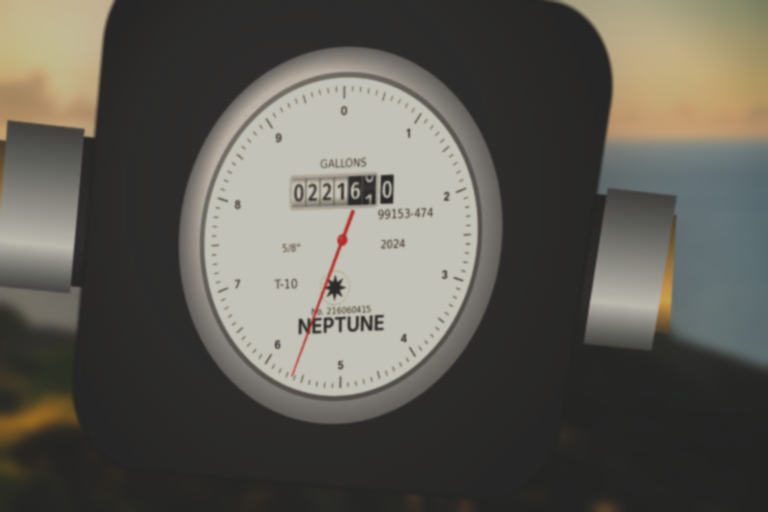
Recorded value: 221605.6 gal
